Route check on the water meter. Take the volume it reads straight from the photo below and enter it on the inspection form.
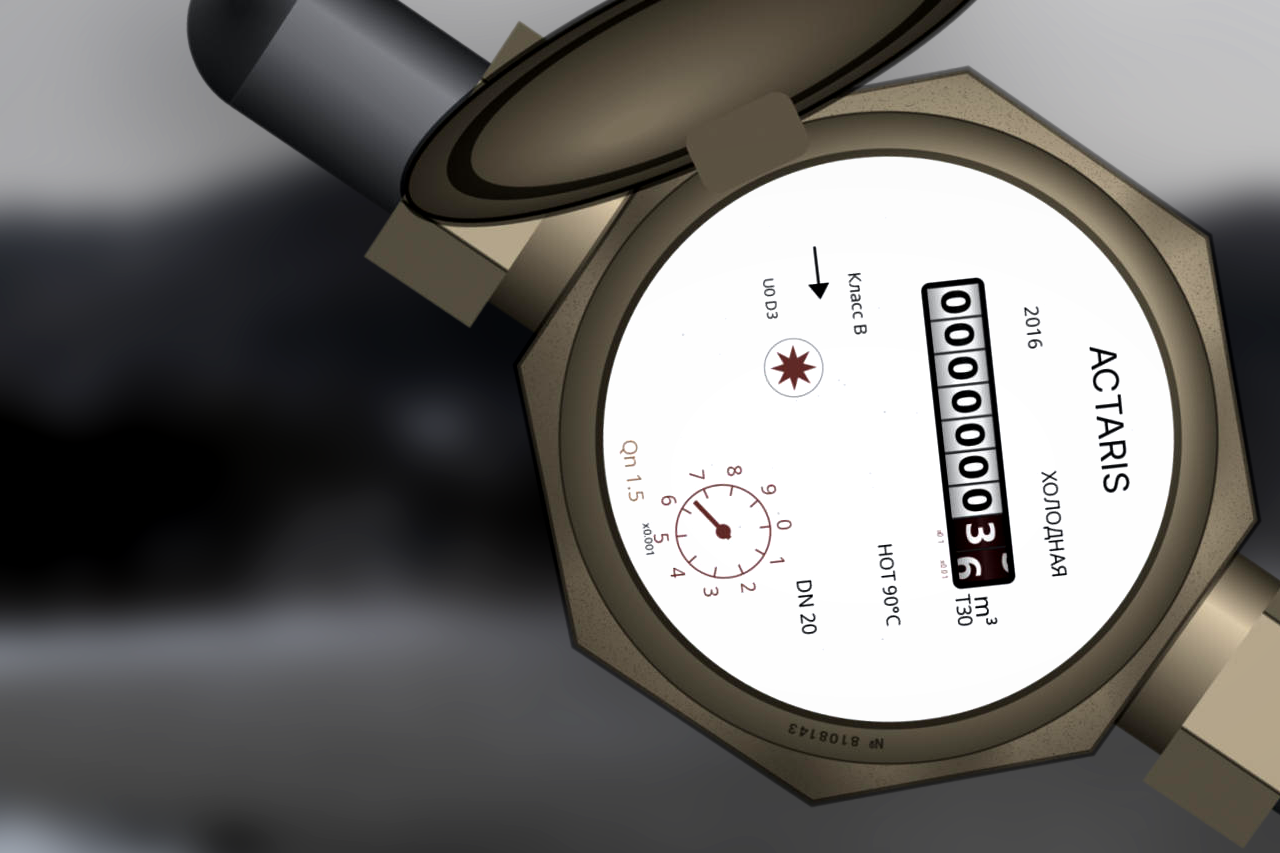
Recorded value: 0.356 m³
